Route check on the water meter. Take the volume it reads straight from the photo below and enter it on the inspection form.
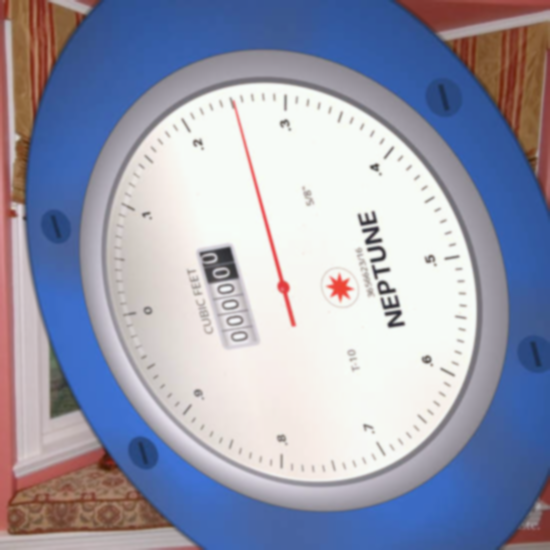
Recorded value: 0.25 ft³
